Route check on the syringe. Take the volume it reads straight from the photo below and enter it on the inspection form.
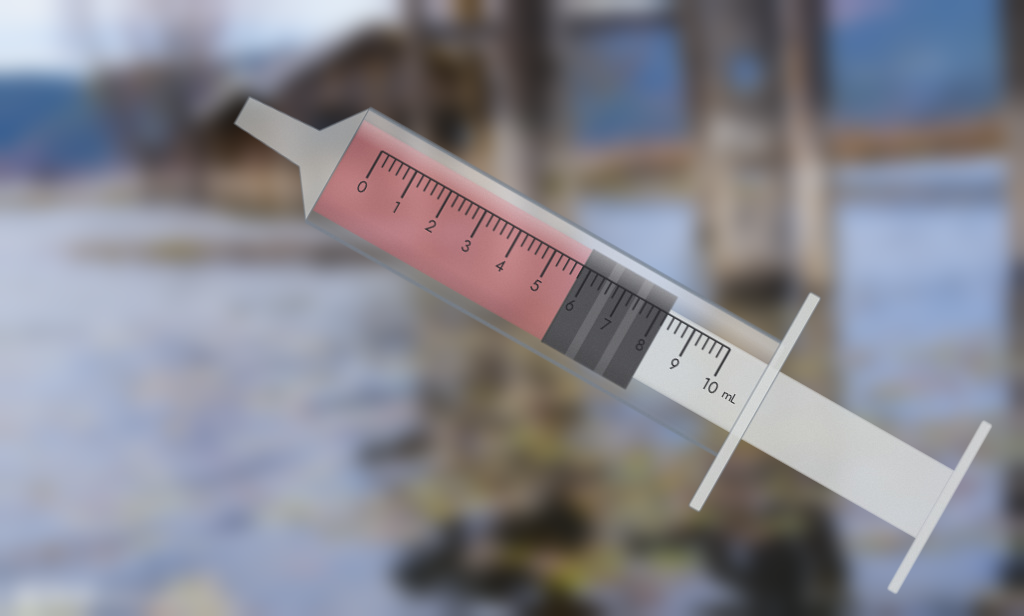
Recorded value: 5.8 mL
